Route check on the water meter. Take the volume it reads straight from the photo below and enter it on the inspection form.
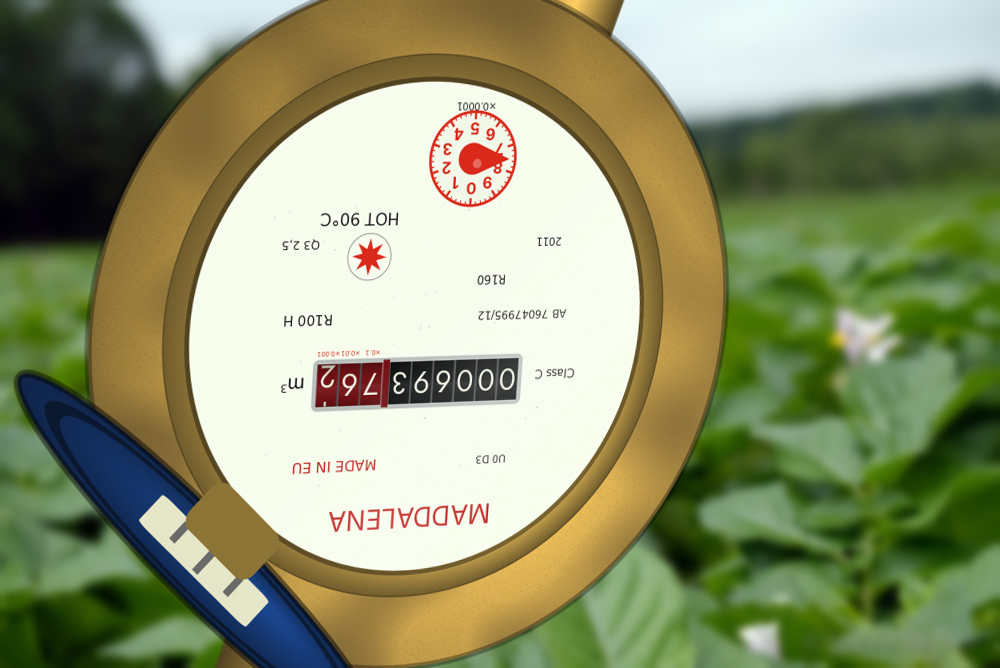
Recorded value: 693.7617 m³
